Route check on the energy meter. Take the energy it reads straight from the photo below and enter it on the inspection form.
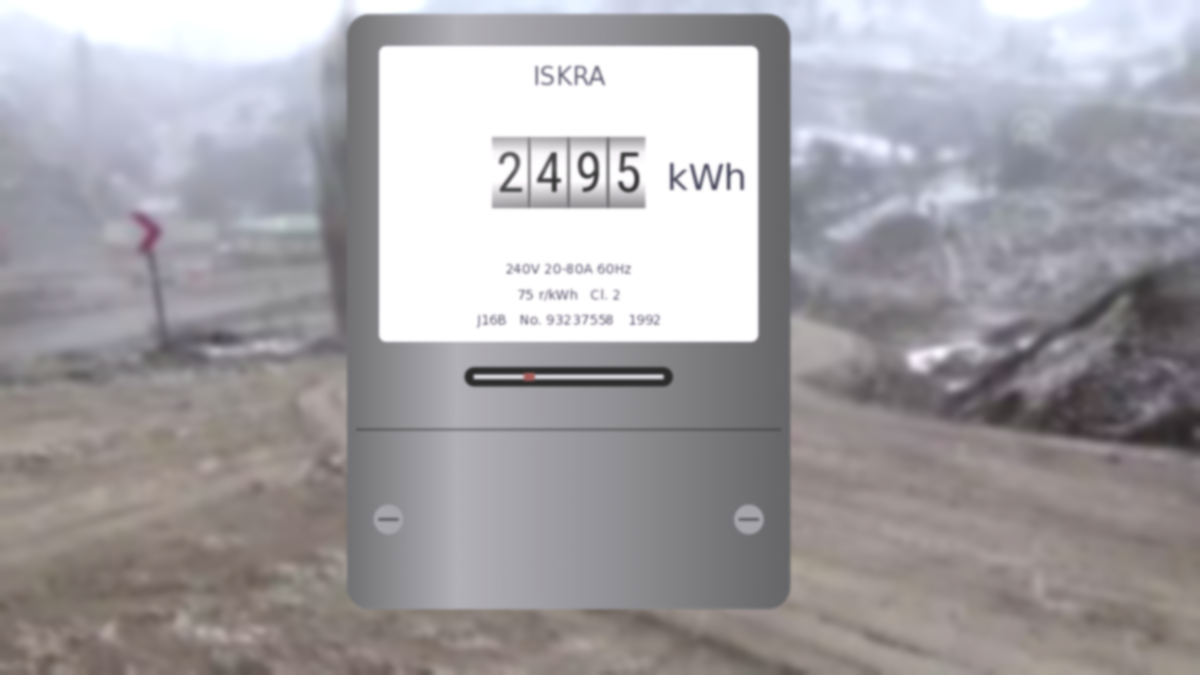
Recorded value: 2495 kWh
